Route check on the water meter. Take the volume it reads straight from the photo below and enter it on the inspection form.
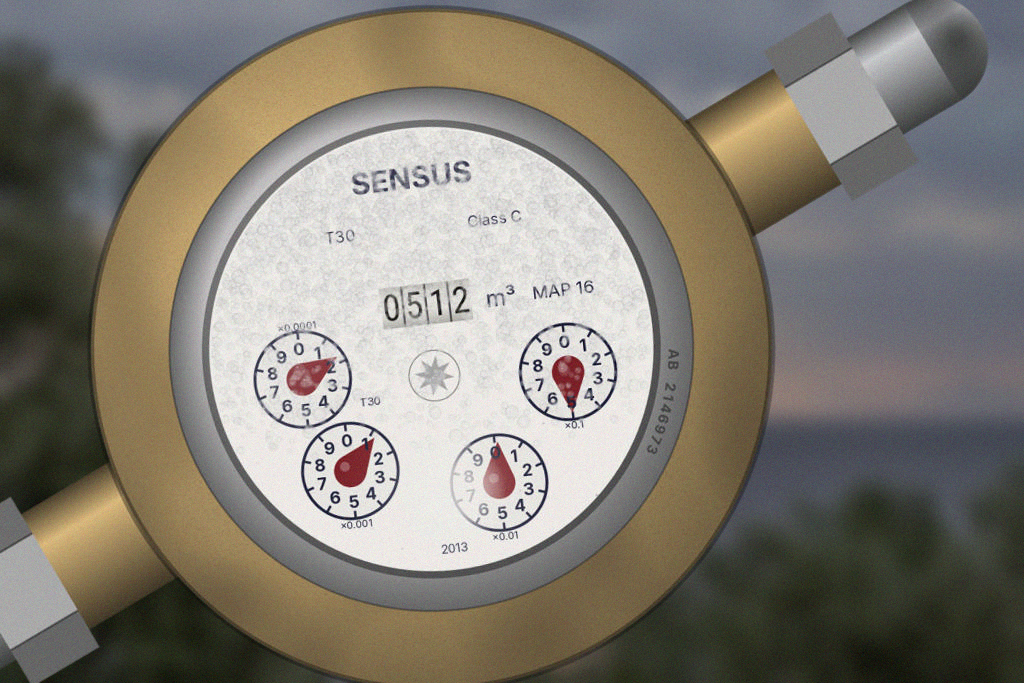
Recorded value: 512.5011 m³
